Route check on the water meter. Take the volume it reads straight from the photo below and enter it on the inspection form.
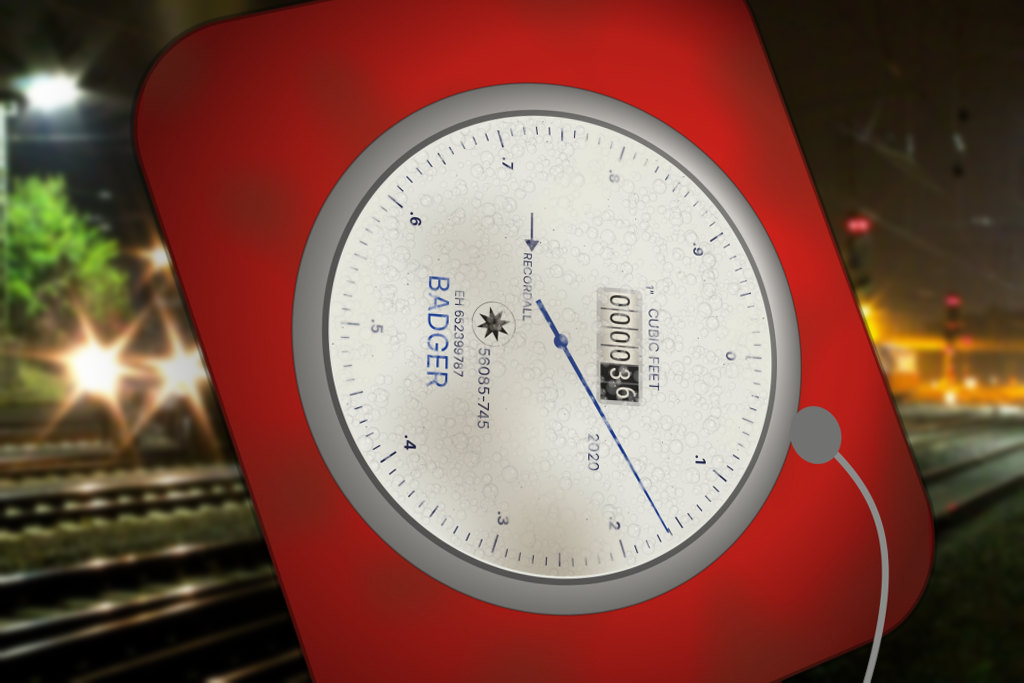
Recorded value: 36.16 ft³
